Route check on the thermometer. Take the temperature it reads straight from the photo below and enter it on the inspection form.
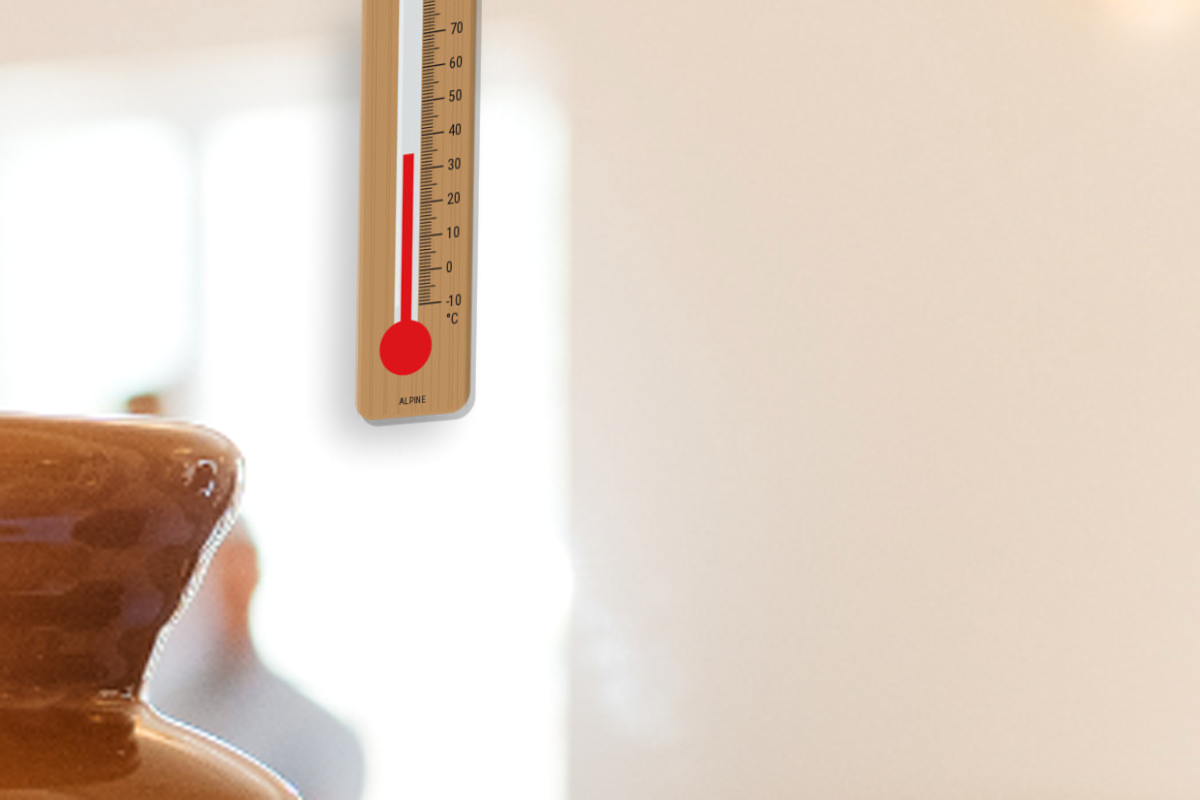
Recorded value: 35 °C
